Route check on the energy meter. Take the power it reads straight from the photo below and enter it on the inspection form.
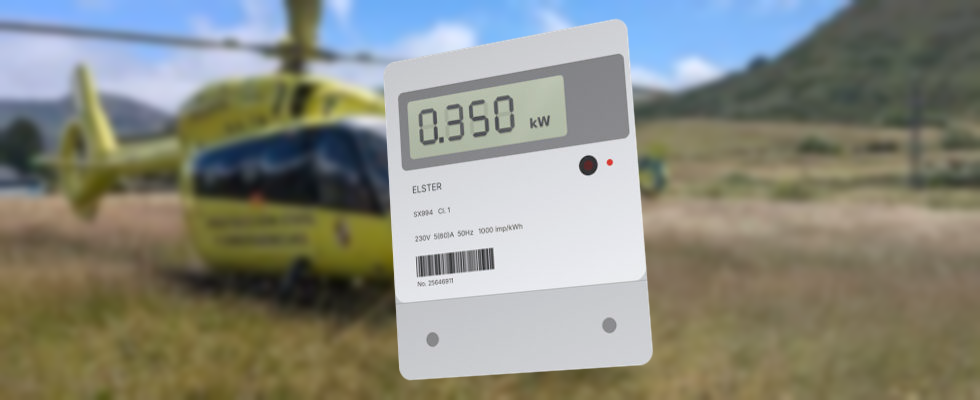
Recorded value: 0.350 kW
